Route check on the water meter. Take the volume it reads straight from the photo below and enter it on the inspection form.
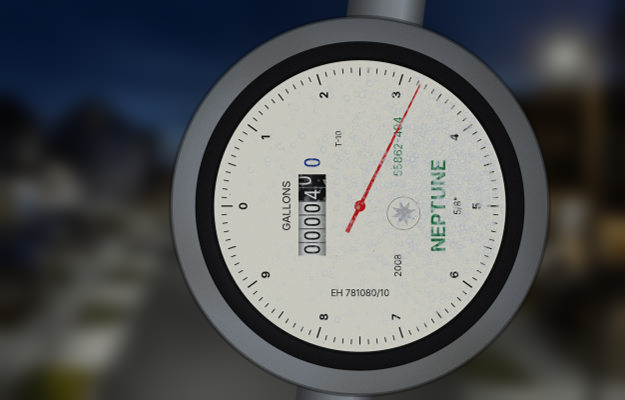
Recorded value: 403.2 gal
